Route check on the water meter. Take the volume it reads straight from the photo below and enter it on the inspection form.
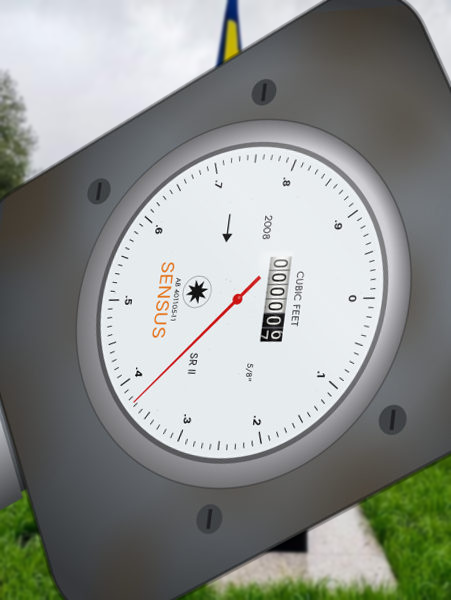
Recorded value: 6.37 ft³
